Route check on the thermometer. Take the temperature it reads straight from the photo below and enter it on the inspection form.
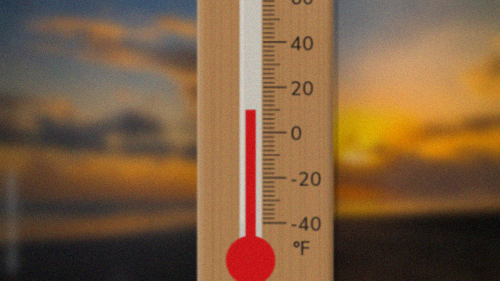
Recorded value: 10 °F
